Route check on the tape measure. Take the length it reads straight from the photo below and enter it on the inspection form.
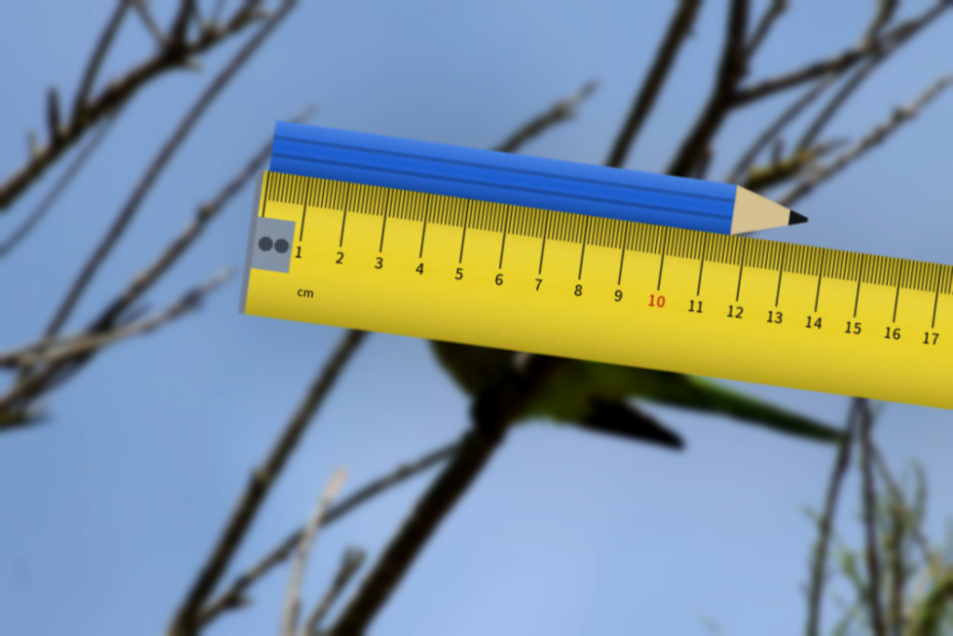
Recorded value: 13.5 cm
